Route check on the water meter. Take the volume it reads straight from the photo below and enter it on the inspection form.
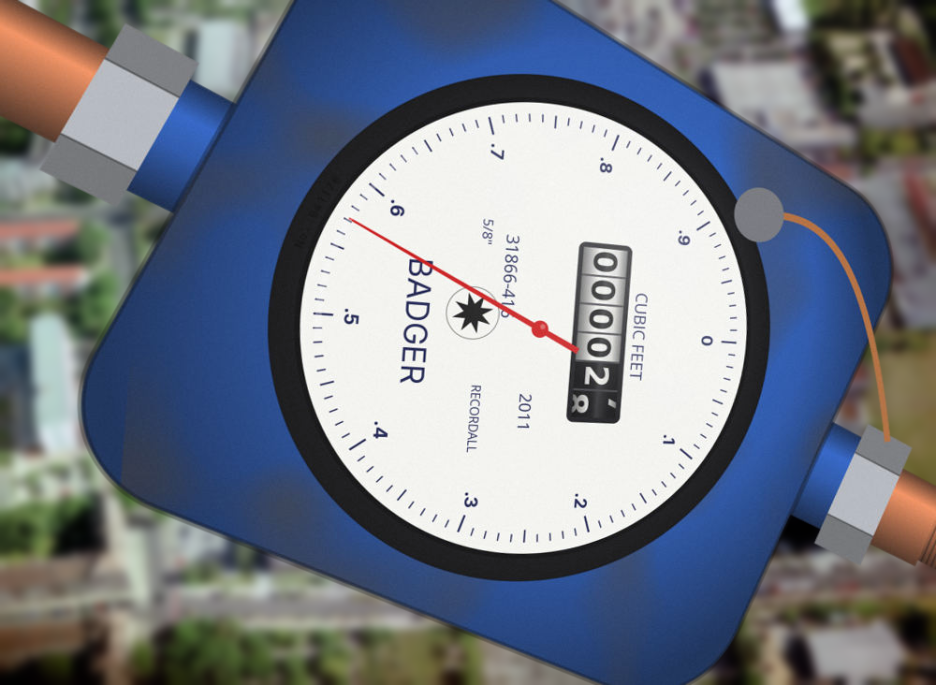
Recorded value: 27.57 ft³
